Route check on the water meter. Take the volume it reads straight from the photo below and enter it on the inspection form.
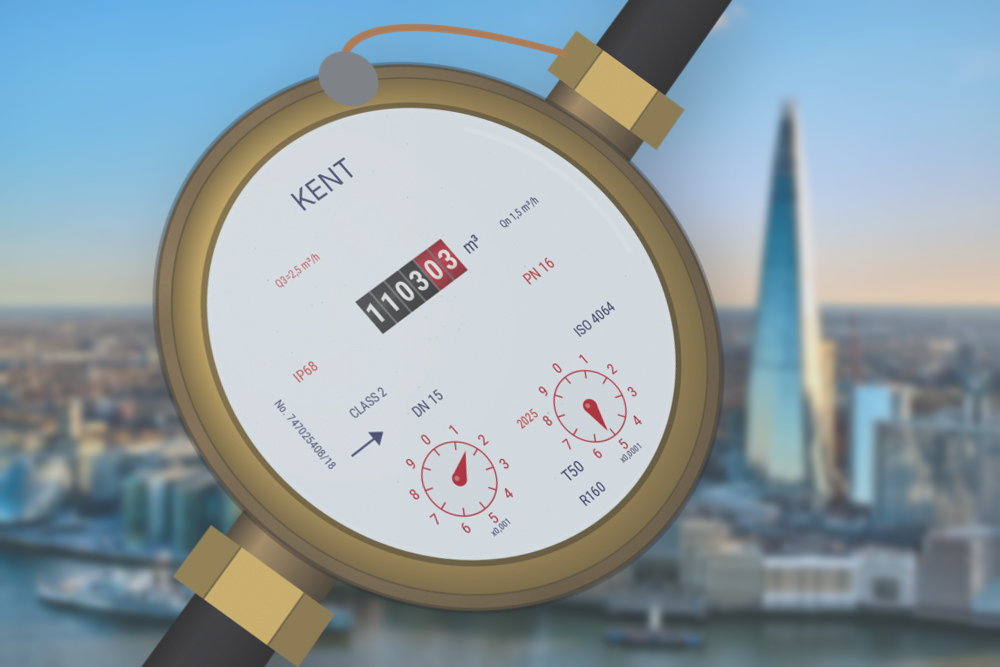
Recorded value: 1103.0315 m³
